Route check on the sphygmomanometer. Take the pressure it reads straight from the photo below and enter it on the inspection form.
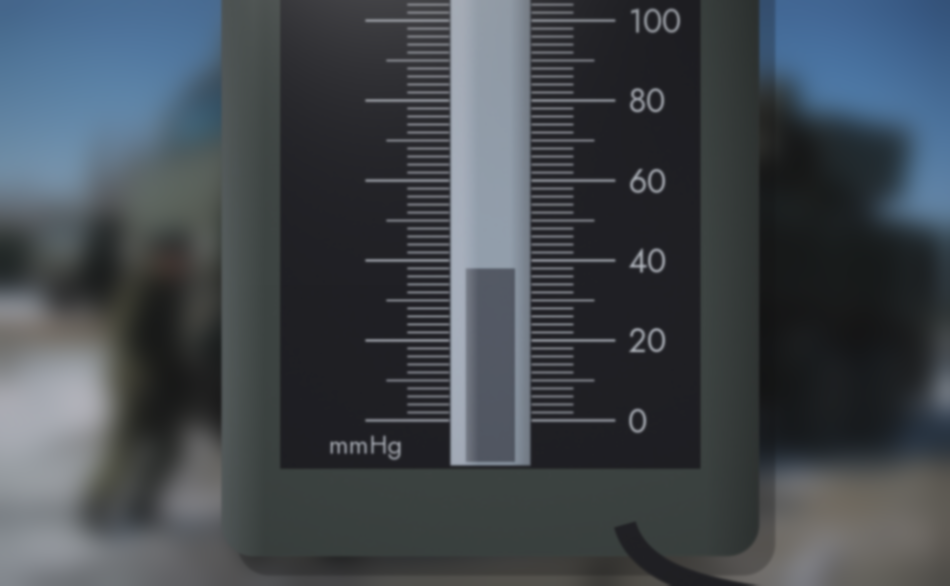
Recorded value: 38 mmHg
